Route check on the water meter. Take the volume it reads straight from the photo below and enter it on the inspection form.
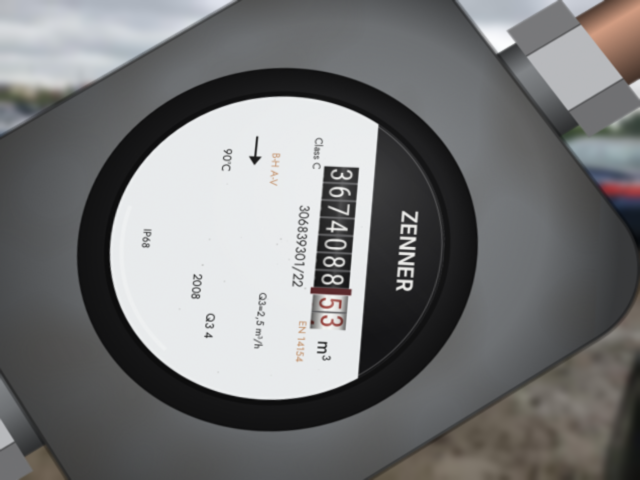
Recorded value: 3674088.53 m³
